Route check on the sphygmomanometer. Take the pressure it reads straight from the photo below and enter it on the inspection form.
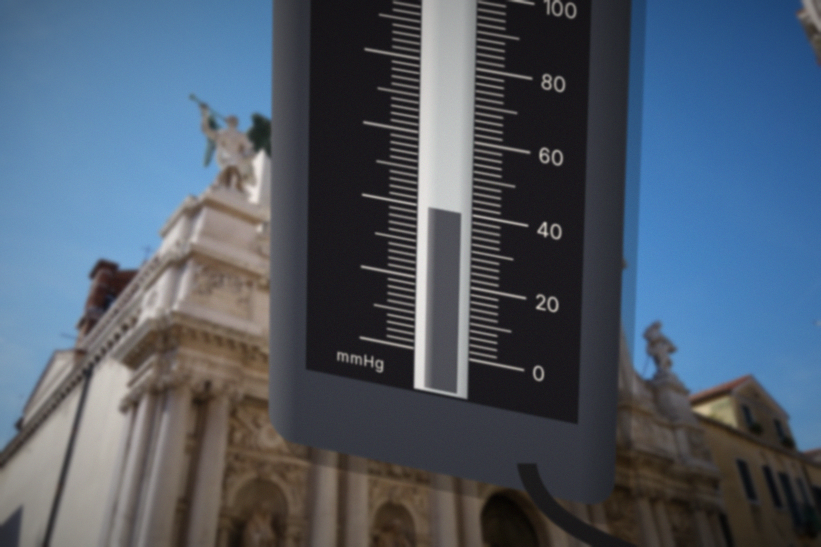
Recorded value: 40 mmHg
